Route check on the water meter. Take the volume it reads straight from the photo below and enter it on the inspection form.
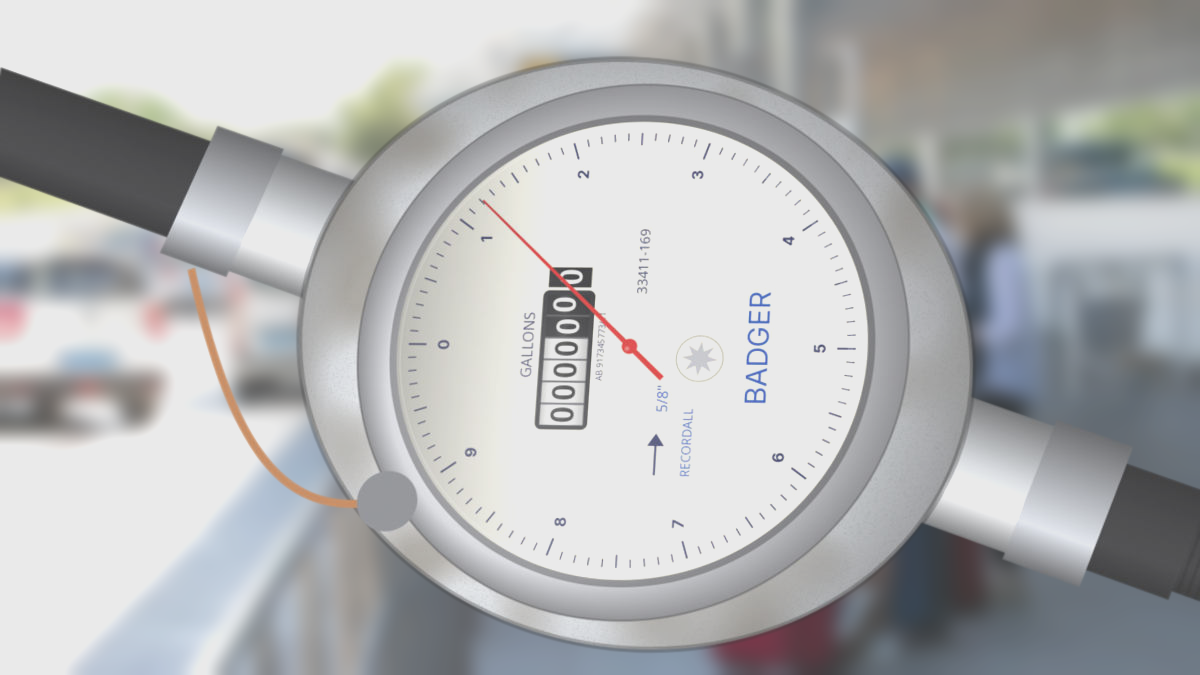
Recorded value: 1.2 gal
